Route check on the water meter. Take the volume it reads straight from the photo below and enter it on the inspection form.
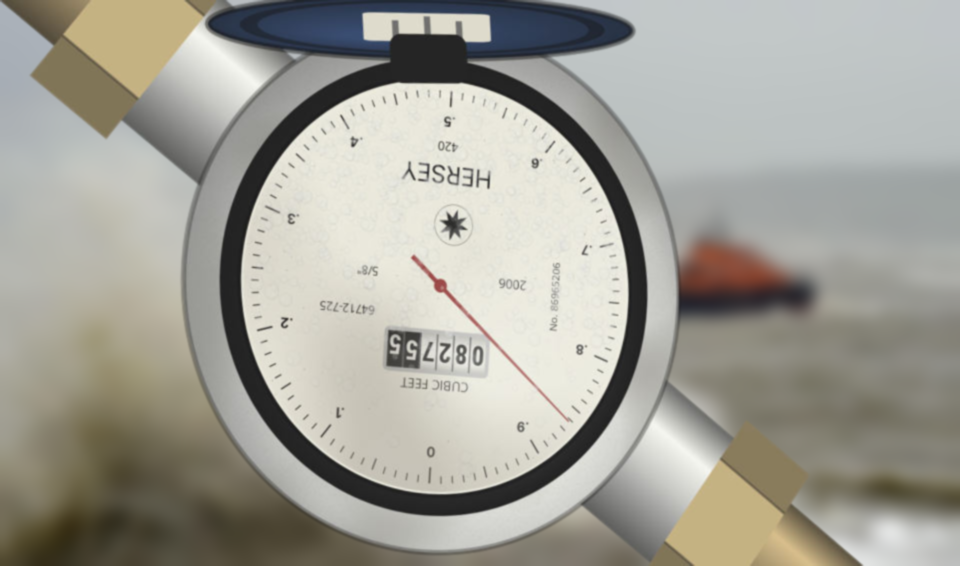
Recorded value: 82754.86 ft³
